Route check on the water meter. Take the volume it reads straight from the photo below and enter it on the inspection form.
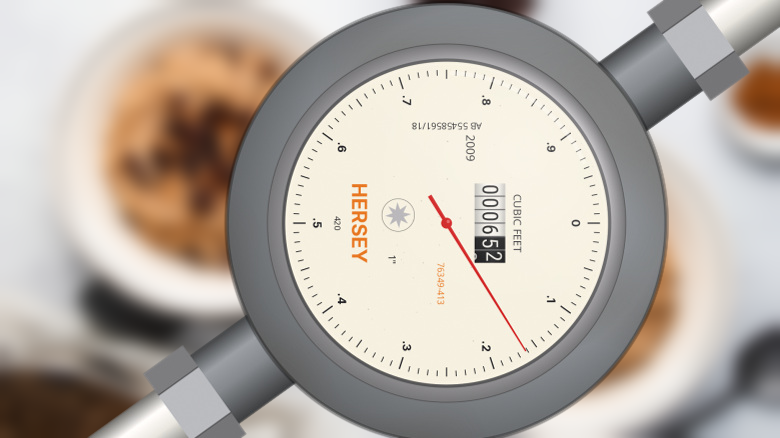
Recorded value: 652.16 ft³
